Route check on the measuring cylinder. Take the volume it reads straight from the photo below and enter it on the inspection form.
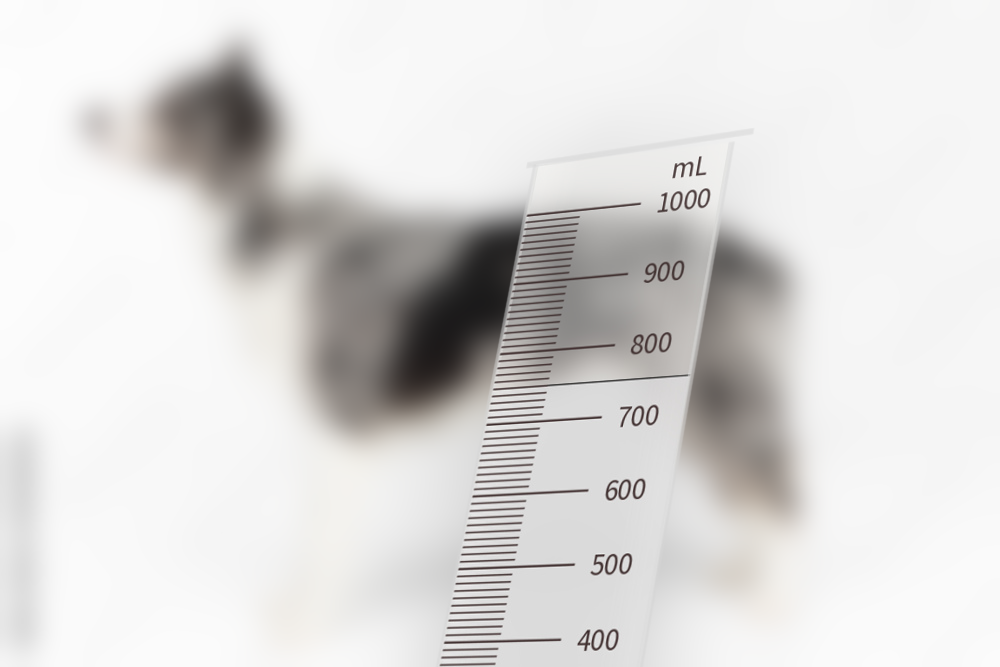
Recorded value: 750 mL
